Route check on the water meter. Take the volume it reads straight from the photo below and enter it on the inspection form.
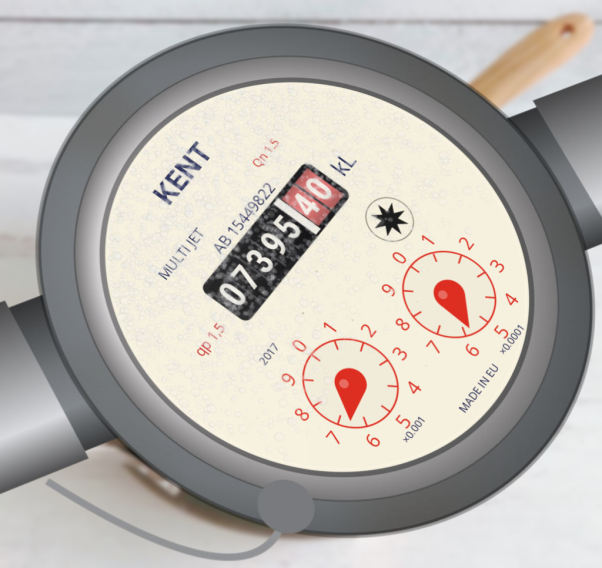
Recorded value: 7395.4065 kL
